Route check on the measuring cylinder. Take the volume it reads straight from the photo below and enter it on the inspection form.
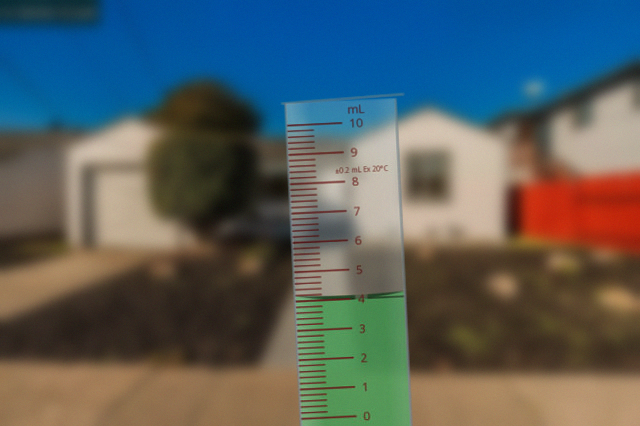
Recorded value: 4 mL
